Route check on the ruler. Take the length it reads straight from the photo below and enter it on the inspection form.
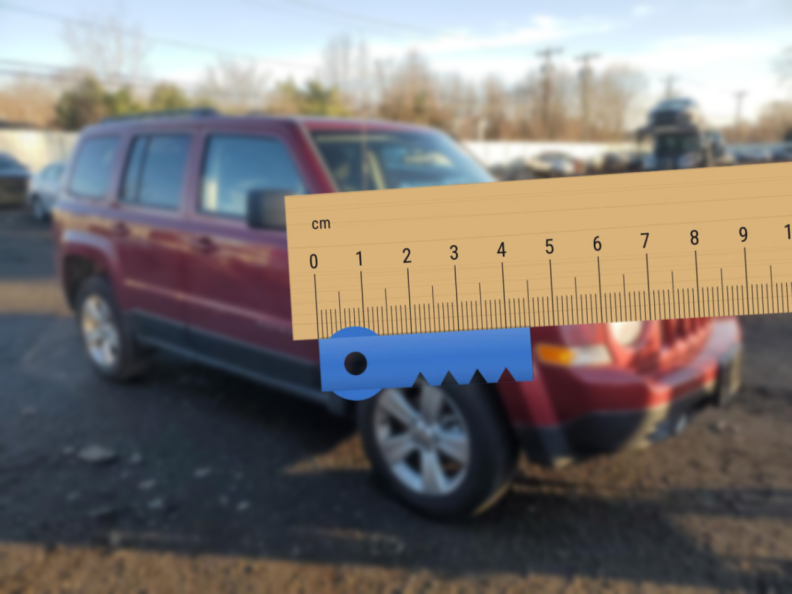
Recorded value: 4.5 cm
